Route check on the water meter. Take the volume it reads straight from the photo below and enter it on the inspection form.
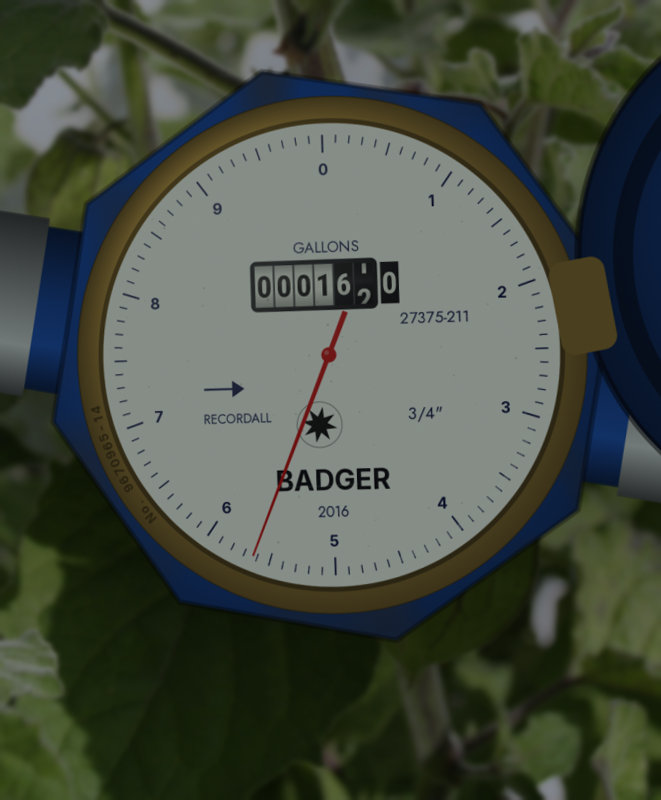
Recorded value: 1615.6 gal
